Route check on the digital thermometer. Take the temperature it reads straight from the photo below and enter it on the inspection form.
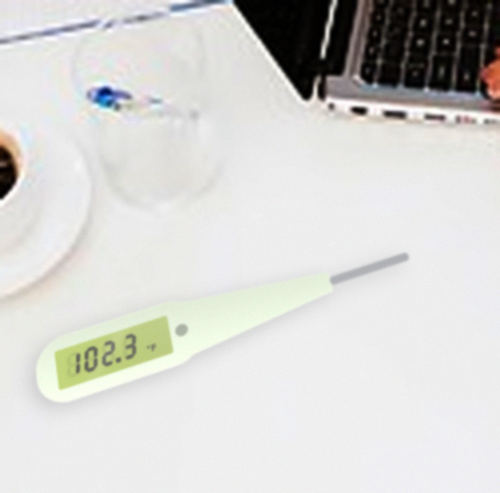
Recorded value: 102.3 °F
